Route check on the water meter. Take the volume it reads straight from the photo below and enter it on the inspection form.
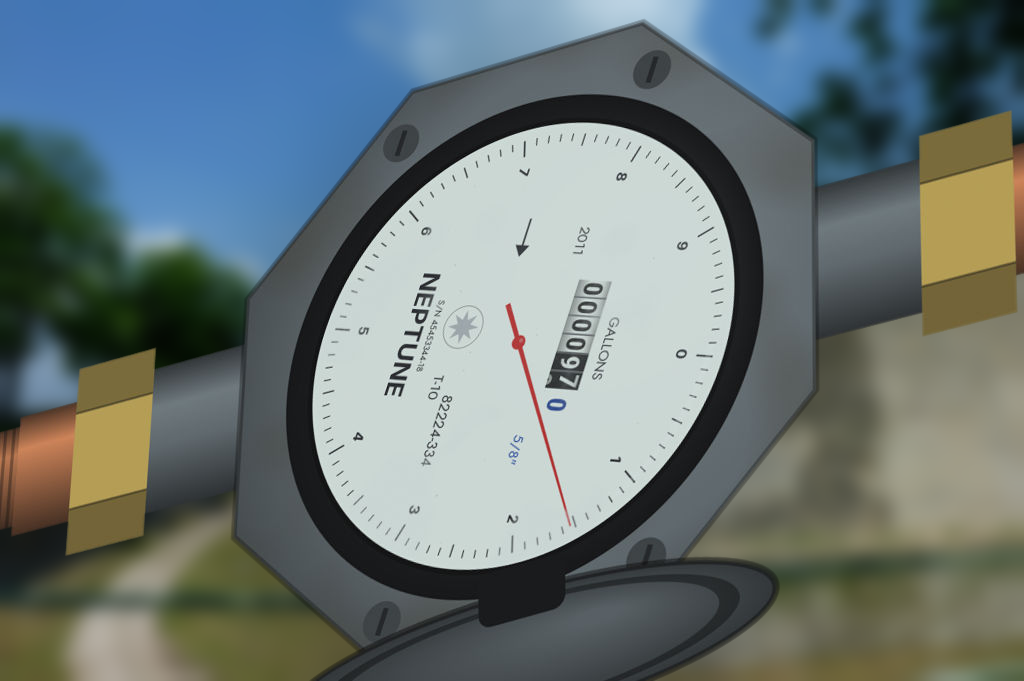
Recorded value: 971.5 gal
